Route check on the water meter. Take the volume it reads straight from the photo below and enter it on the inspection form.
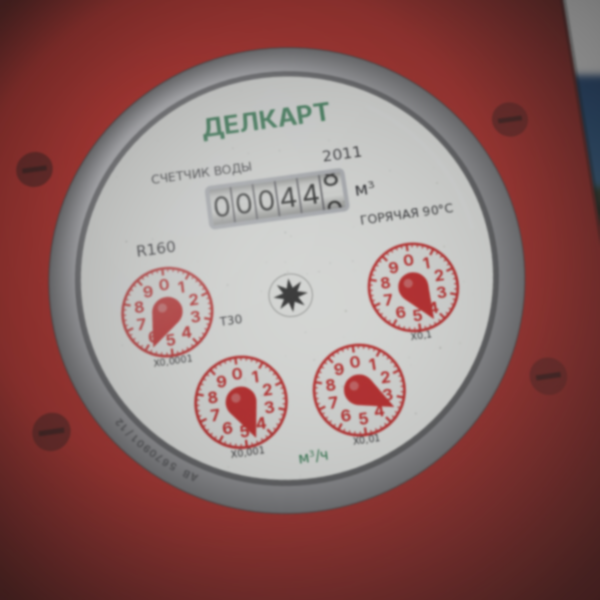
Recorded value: 448.4345 m³
